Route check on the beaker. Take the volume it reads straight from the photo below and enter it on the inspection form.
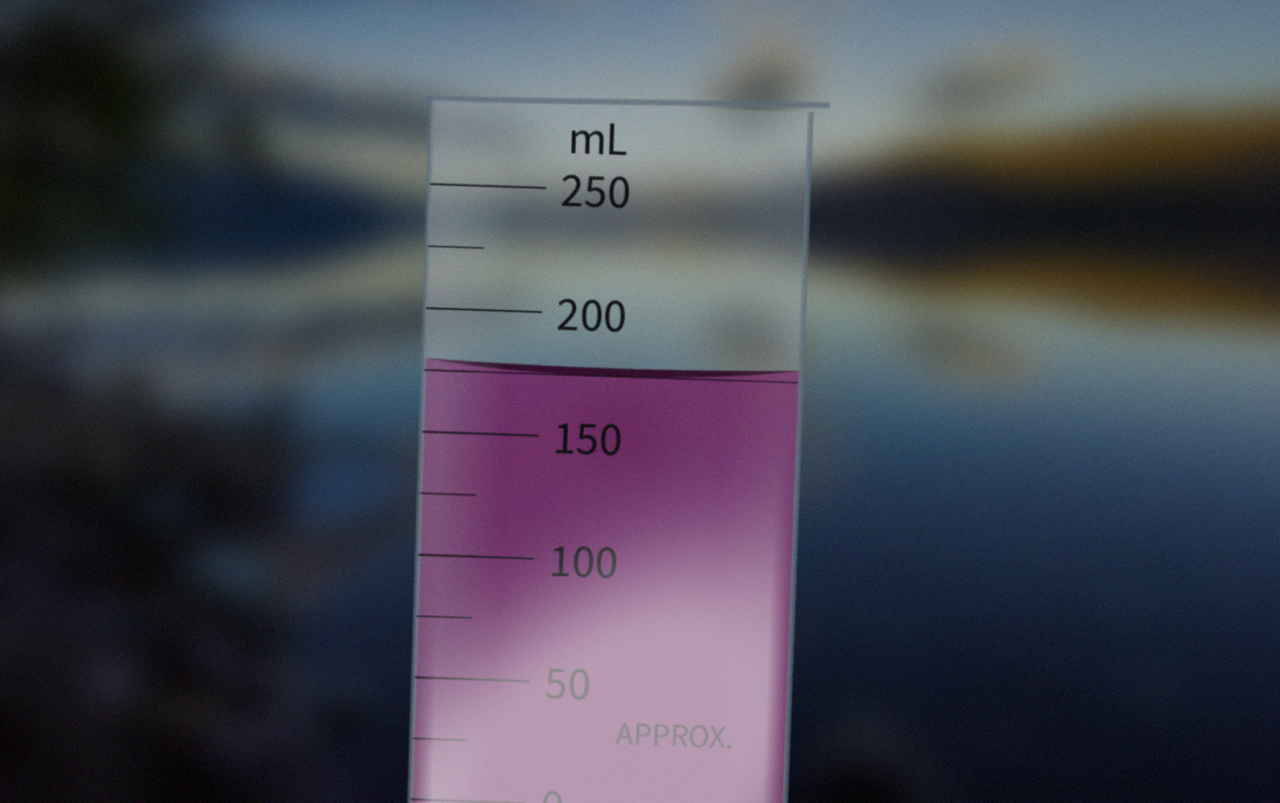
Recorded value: 175 mL
